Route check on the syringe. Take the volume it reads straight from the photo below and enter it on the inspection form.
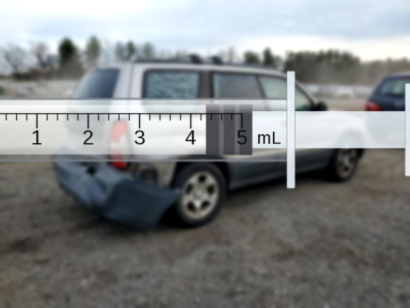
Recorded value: 4.3 mL
